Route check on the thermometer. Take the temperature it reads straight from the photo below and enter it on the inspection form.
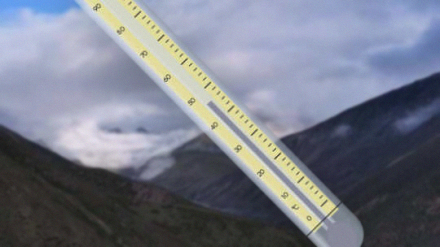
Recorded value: 46 °C
